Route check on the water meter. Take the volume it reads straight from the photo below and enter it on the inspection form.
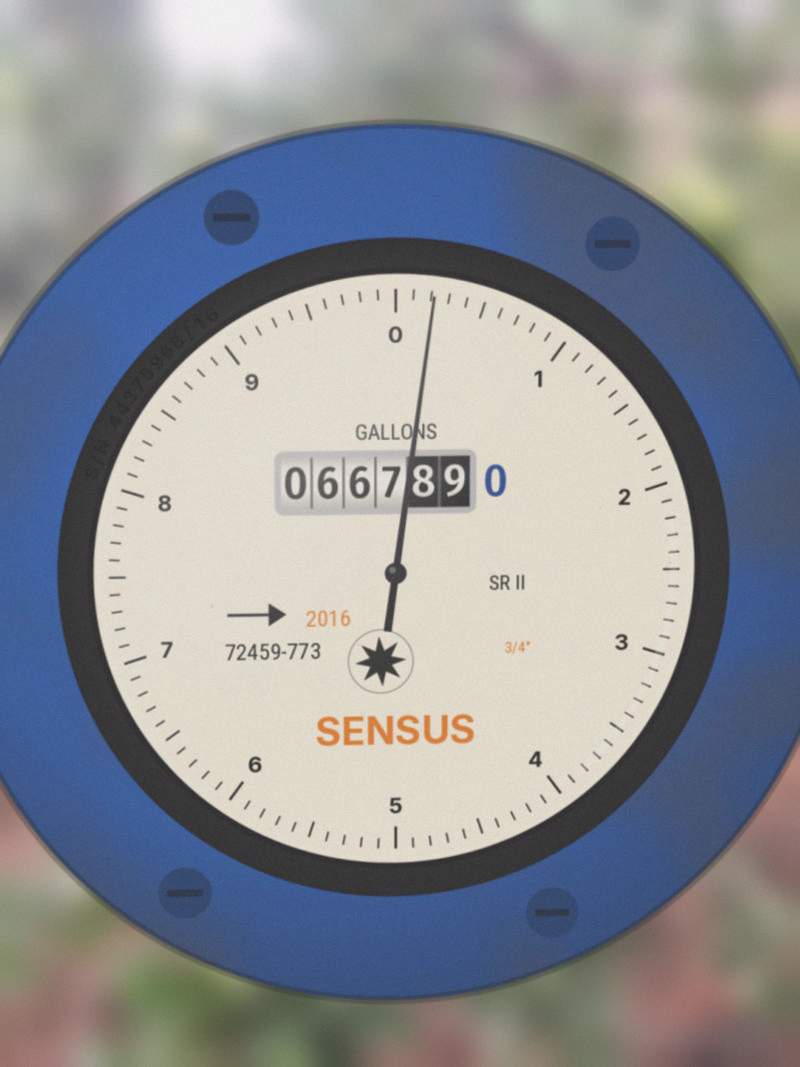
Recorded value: 667890.2 gal
